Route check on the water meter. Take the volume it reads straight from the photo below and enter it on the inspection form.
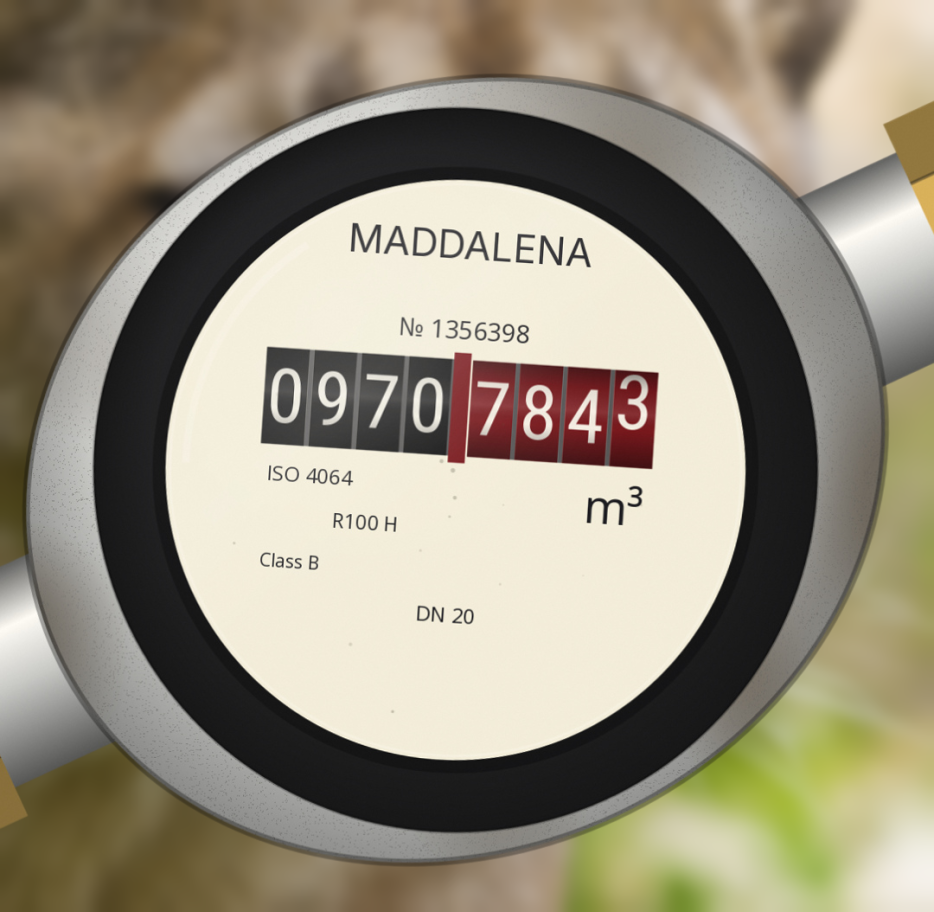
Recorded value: 970.7843 m³
